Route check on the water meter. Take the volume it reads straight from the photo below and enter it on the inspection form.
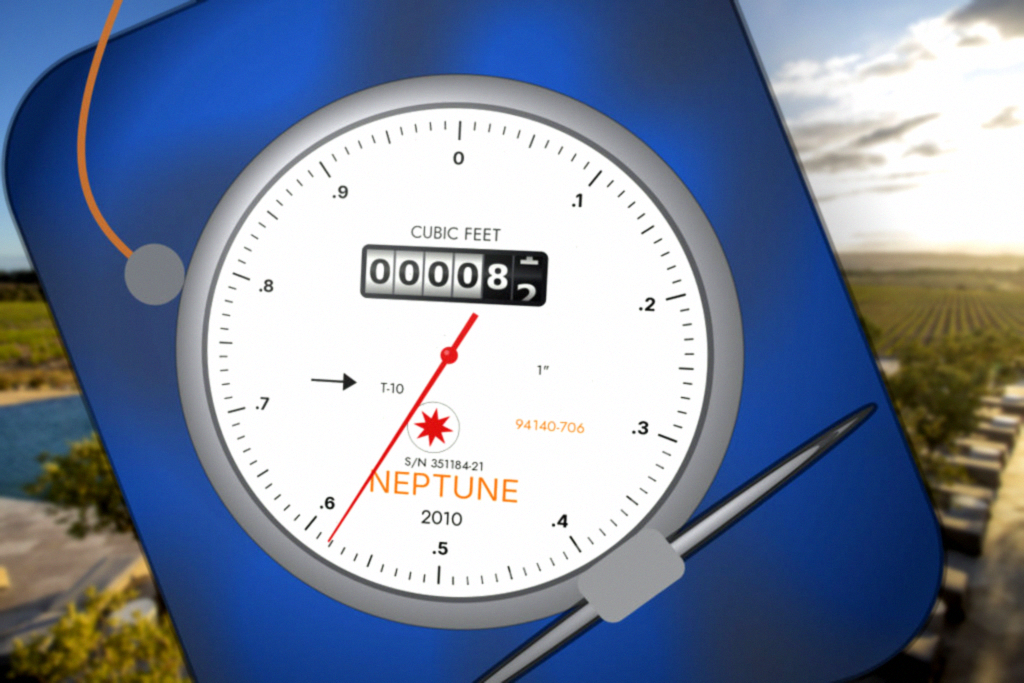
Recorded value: 81.58 ft³
